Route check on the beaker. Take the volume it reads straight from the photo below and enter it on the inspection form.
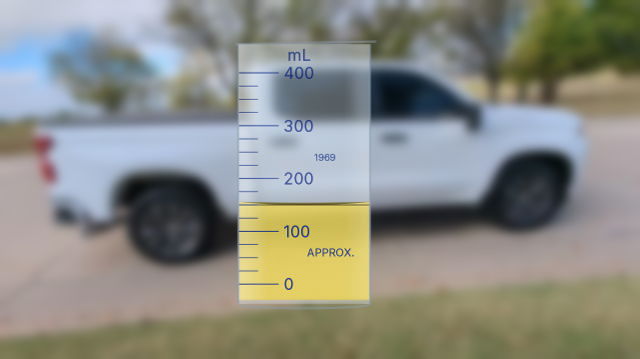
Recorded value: 150 mL
